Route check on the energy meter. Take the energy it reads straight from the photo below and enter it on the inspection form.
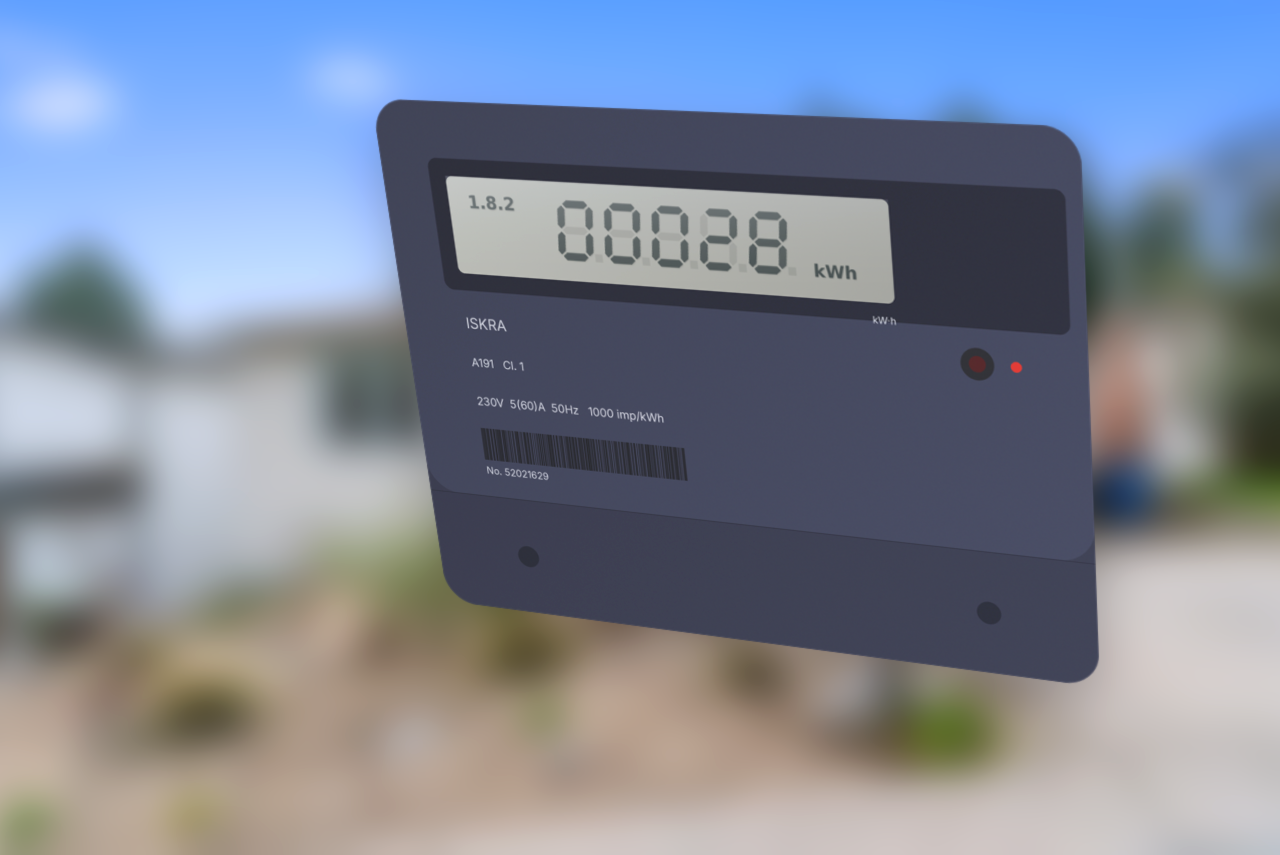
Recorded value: 28 kWh
